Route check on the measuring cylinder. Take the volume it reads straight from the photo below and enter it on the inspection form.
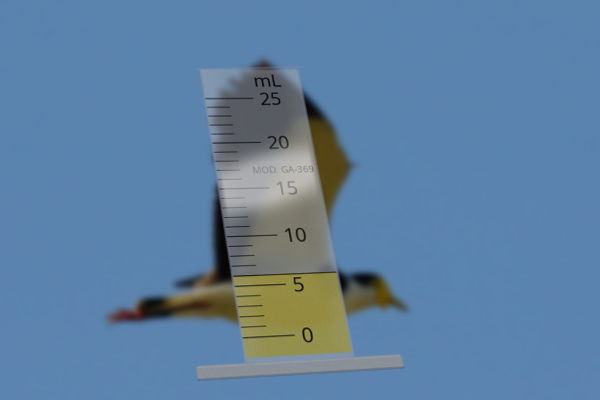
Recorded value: 6 mL
